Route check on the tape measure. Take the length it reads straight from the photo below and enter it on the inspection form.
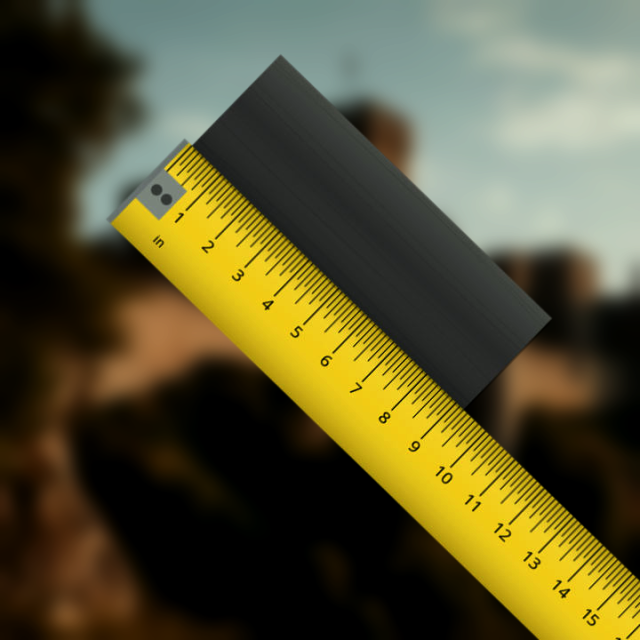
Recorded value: 9.25 in
